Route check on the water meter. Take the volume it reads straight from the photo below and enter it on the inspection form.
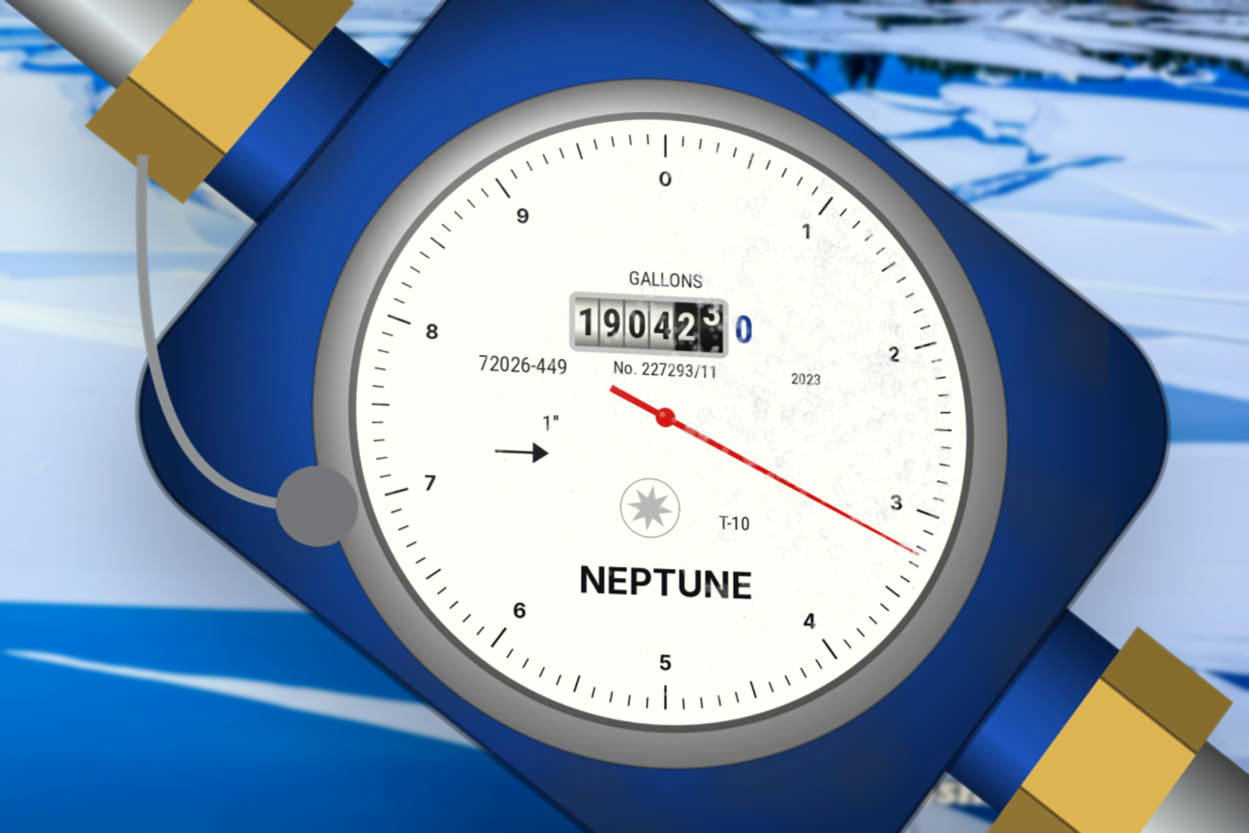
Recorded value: 1904233.2 gal
